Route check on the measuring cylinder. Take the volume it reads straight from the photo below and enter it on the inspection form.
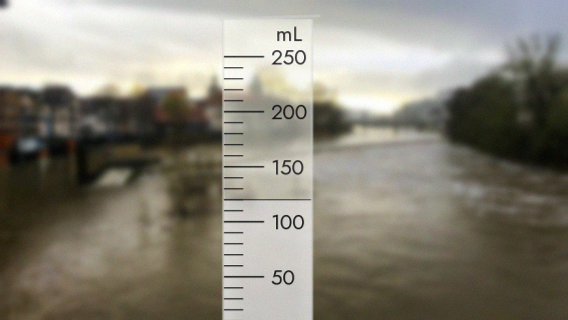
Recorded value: 120 mL
